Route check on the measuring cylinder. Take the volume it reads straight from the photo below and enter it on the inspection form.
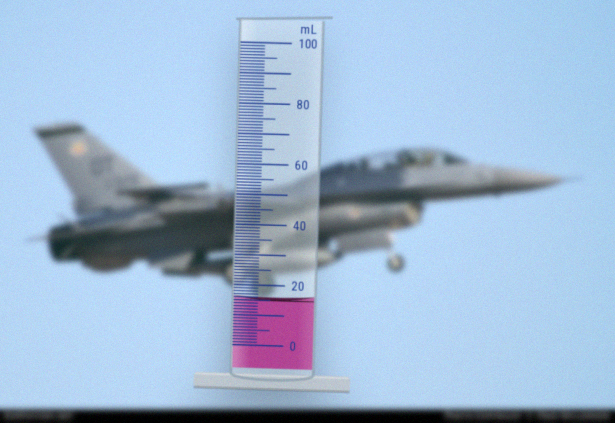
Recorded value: 15 mL
